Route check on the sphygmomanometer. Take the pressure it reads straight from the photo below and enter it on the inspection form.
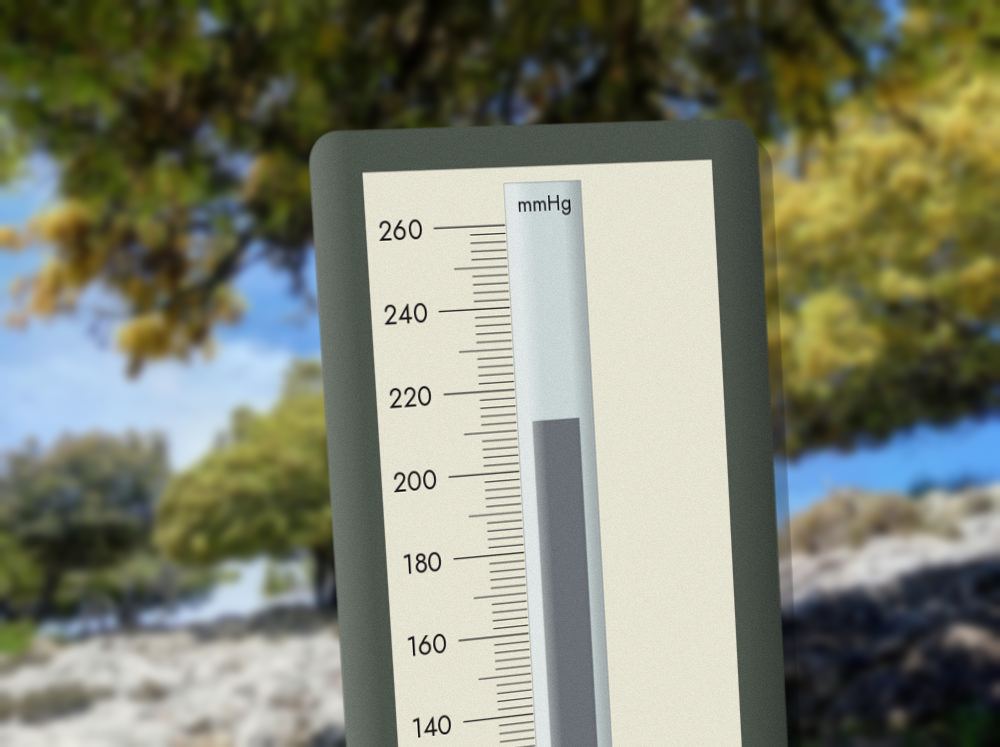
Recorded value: 212 mmHg
